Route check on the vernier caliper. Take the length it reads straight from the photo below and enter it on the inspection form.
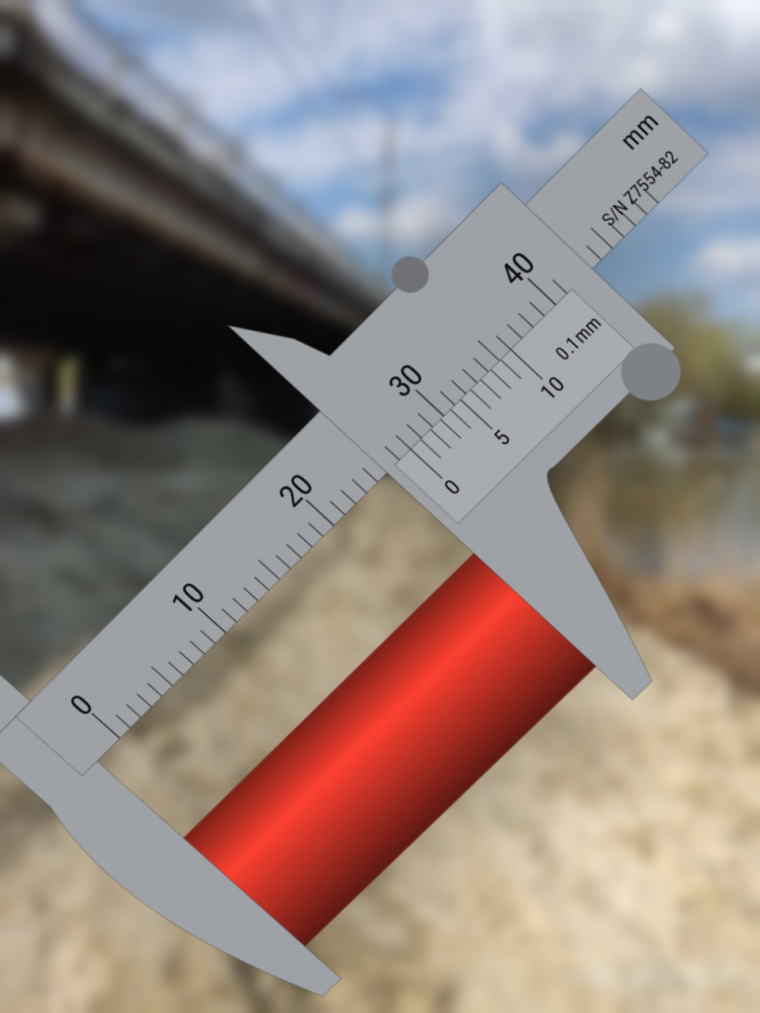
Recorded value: 27.0 mm
